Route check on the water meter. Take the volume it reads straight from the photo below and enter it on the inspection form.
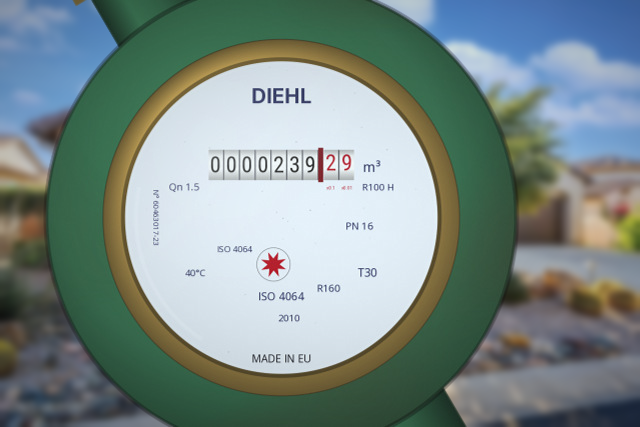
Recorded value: 239.29 m³
